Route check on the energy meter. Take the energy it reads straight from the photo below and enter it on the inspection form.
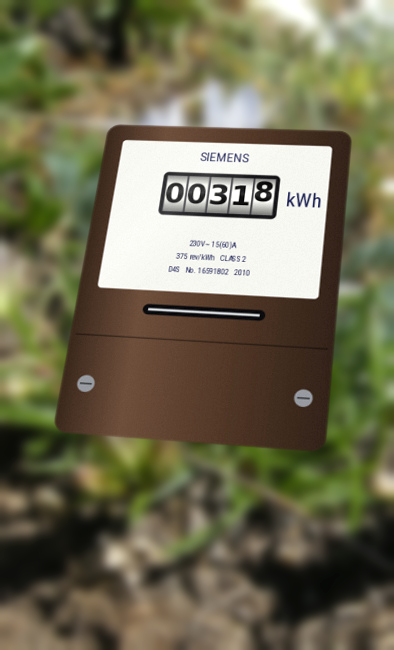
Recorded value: 318 kWh
